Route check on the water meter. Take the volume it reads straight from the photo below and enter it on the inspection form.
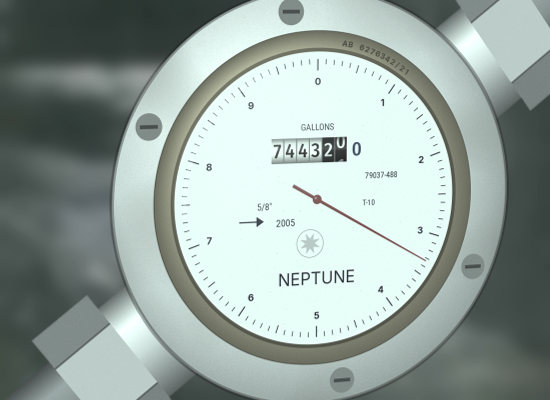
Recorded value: 7443203.3 gal
